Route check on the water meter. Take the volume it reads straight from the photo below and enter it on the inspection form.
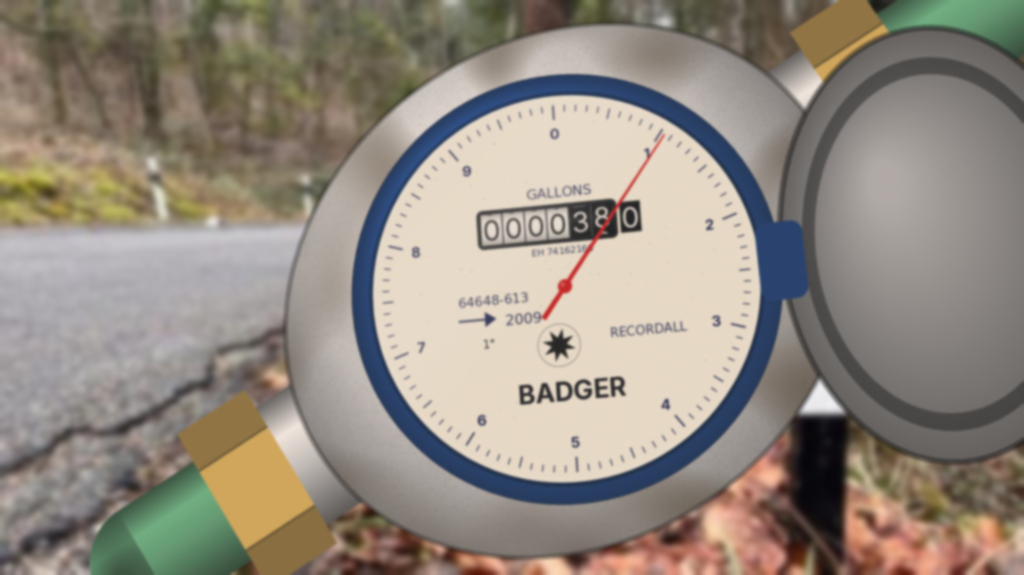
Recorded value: 381.0 gal
